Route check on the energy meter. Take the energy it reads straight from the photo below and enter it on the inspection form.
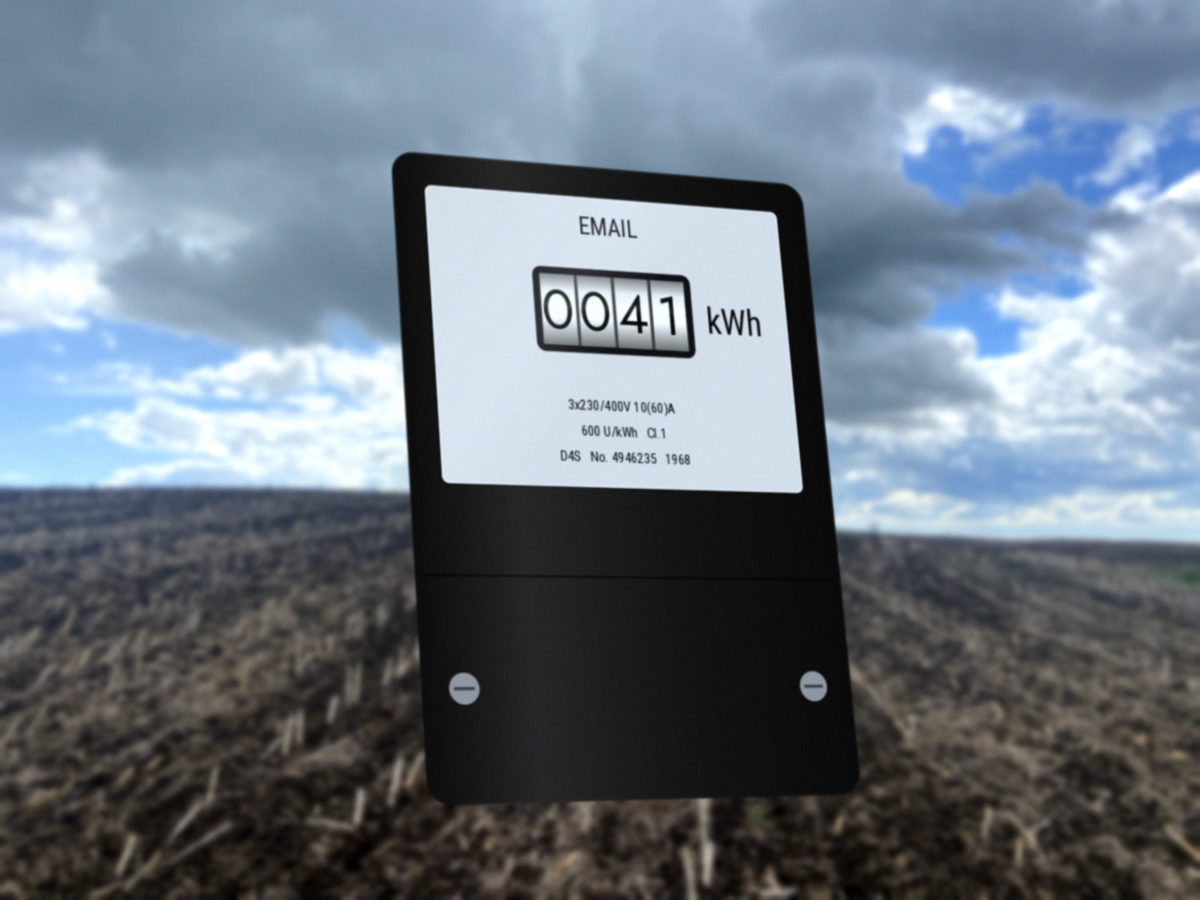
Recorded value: 41 kWh
